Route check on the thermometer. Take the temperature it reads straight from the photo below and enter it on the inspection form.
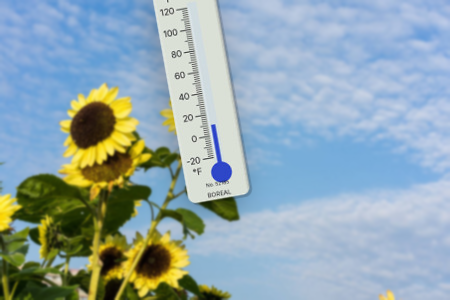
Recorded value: 10 °F
